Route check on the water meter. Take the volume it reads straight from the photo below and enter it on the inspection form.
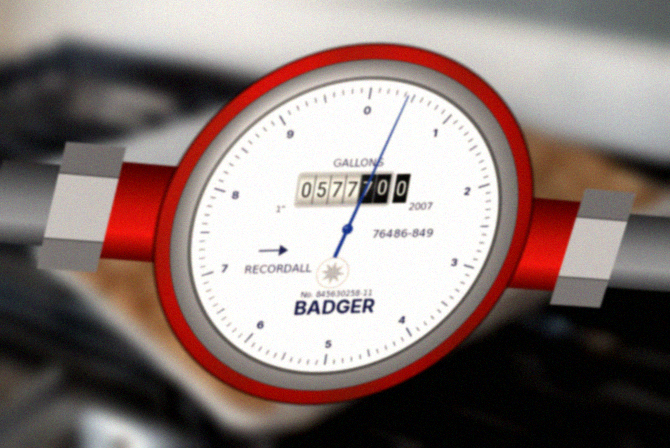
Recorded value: 577700.4 gal
